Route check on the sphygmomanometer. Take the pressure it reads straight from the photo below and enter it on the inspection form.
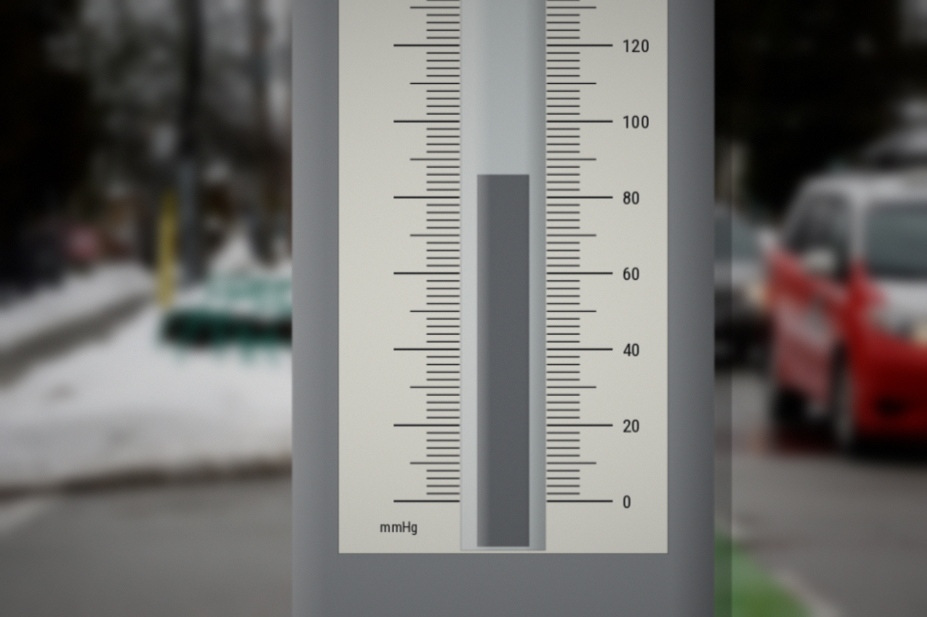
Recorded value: 86 mmHg
